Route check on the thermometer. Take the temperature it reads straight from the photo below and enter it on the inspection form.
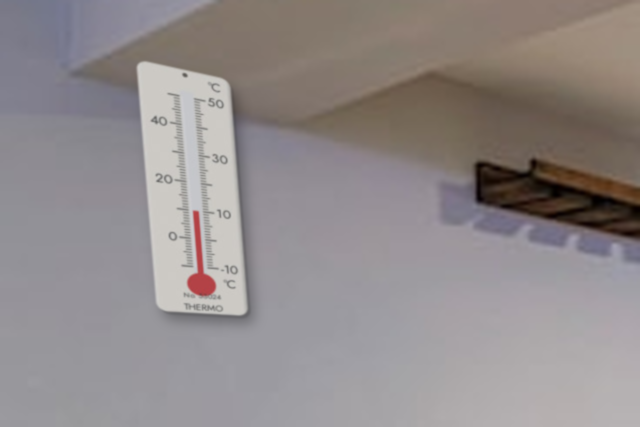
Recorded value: 10 °C
